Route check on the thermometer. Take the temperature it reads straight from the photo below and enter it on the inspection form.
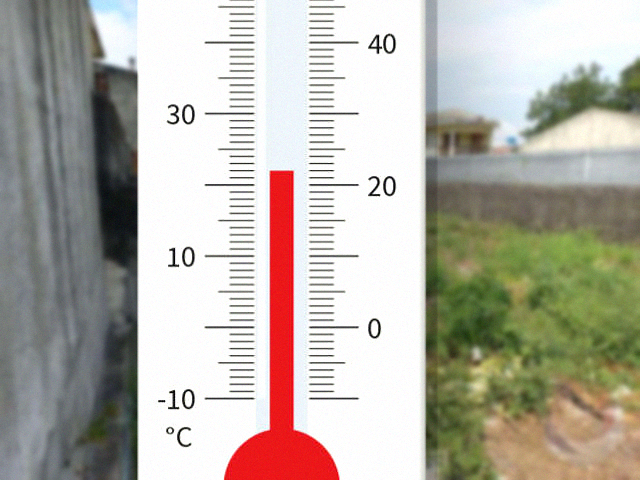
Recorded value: 22 °C
